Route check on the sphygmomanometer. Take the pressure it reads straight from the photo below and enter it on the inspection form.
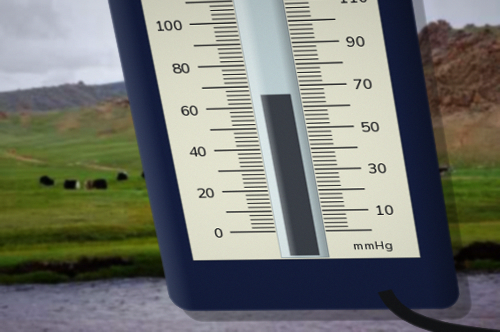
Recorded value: 66 mmHg
